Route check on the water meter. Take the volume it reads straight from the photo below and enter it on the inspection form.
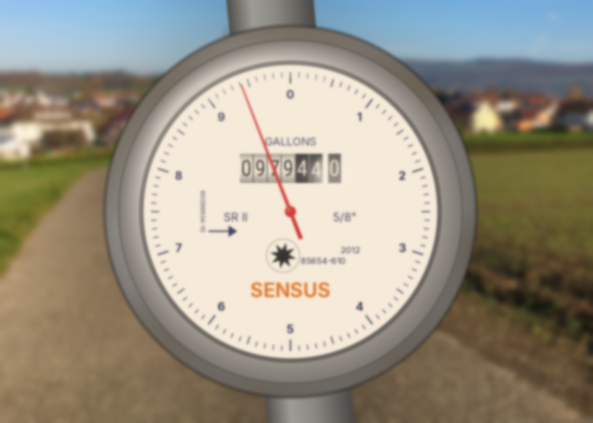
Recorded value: 979439.4 gal
